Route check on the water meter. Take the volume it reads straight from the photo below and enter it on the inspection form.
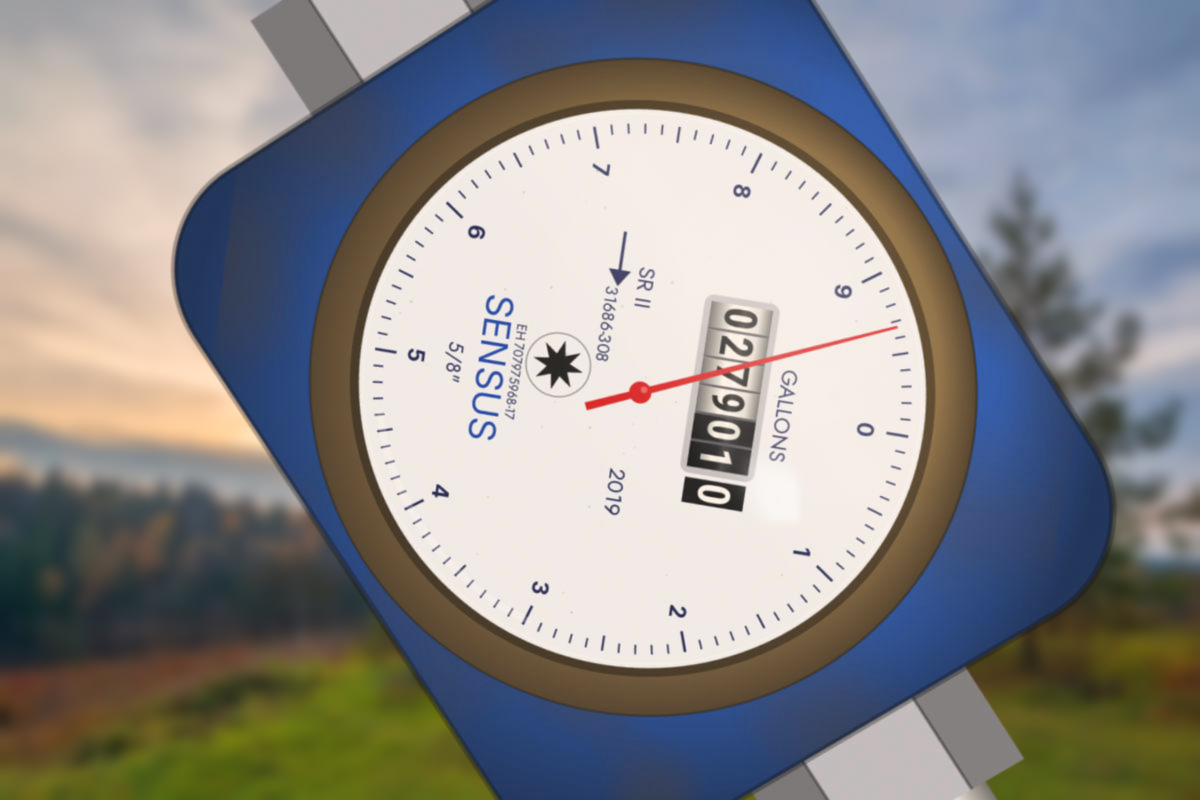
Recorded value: 279009.3 gal
